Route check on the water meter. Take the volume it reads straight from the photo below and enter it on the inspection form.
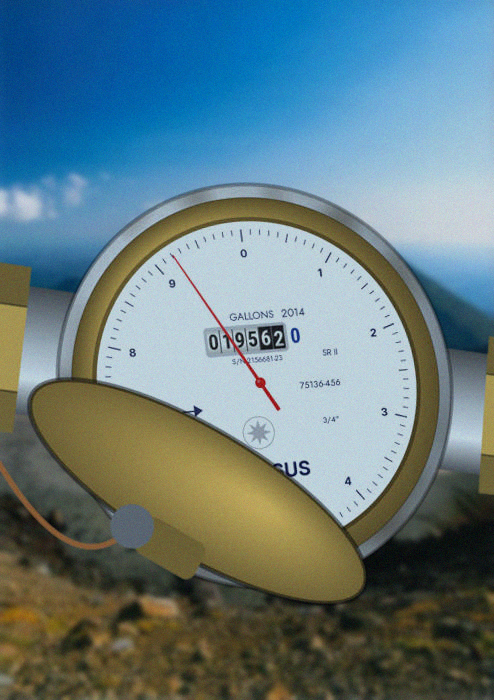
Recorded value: 195619.2 gal
